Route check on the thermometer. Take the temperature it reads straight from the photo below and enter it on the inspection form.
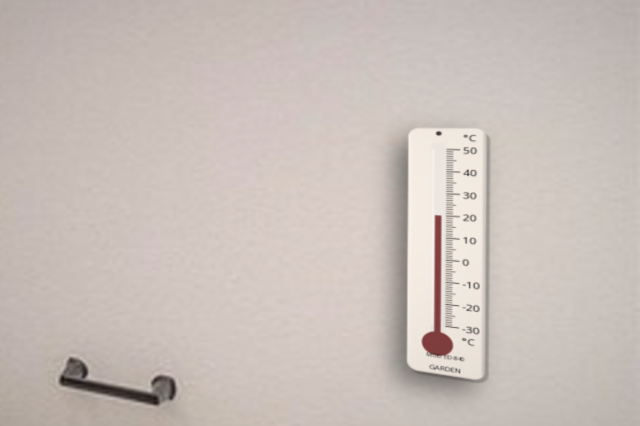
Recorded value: 20 °C
